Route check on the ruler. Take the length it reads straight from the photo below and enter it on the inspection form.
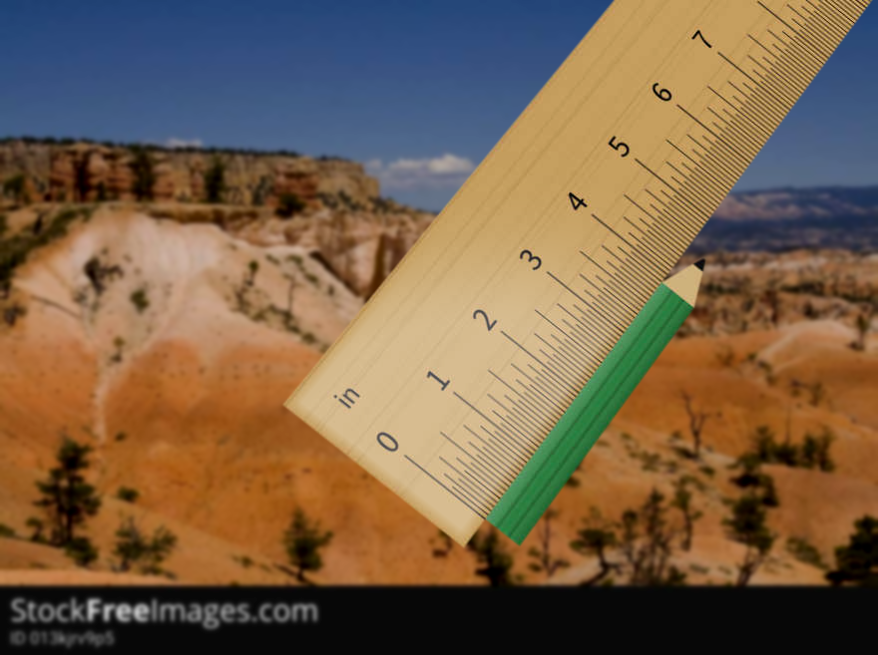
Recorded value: 4.5 in
